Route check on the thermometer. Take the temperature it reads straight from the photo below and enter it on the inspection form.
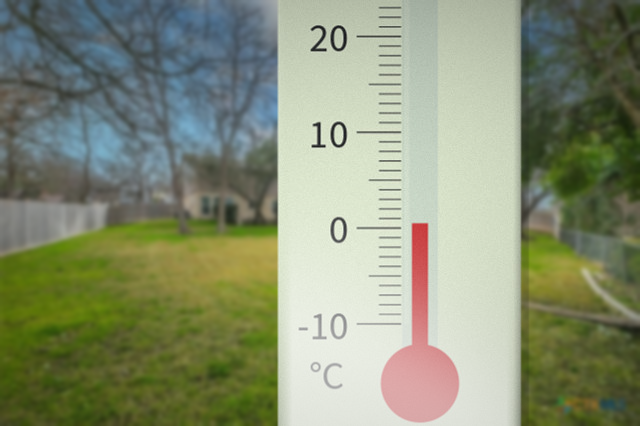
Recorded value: 0.5 °C
